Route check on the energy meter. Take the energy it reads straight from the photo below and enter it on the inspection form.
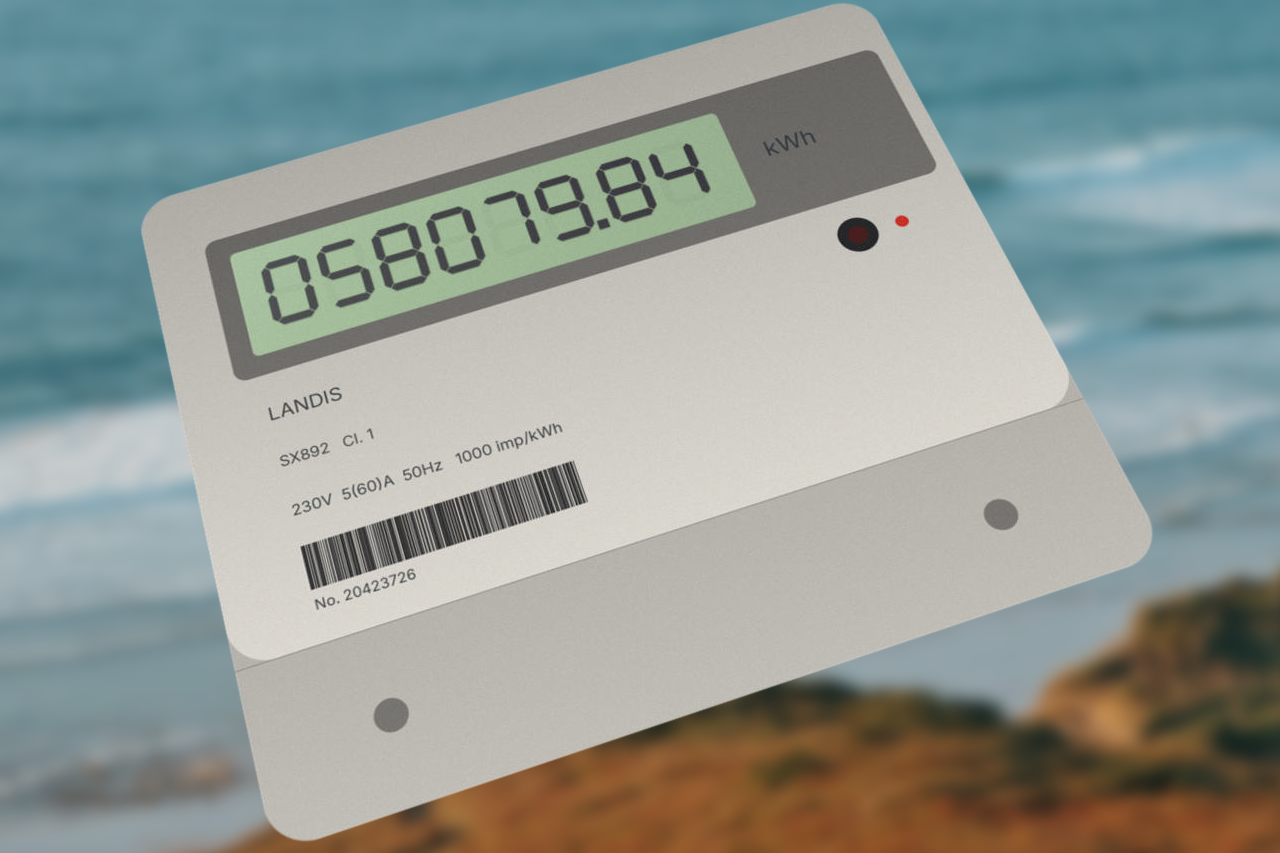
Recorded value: 58079.84 kWh
